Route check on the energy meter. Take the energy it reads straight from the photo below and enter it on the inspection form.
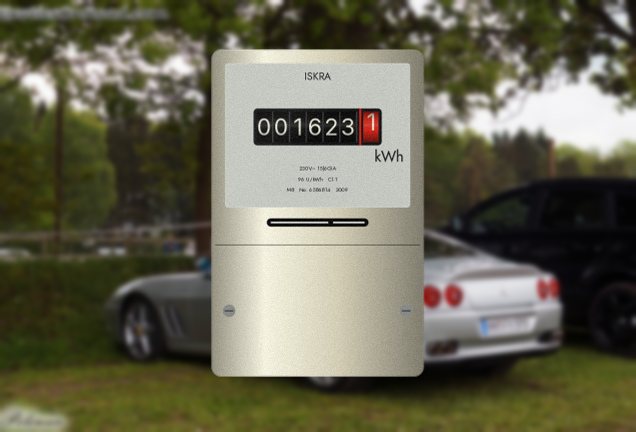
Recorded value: 1623.1 kWh
